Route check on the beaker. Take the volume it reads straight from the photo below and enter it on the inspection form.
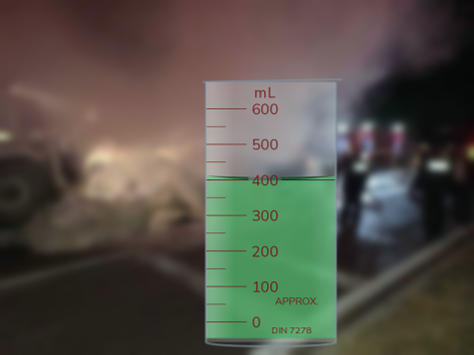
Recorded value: 400 mL
